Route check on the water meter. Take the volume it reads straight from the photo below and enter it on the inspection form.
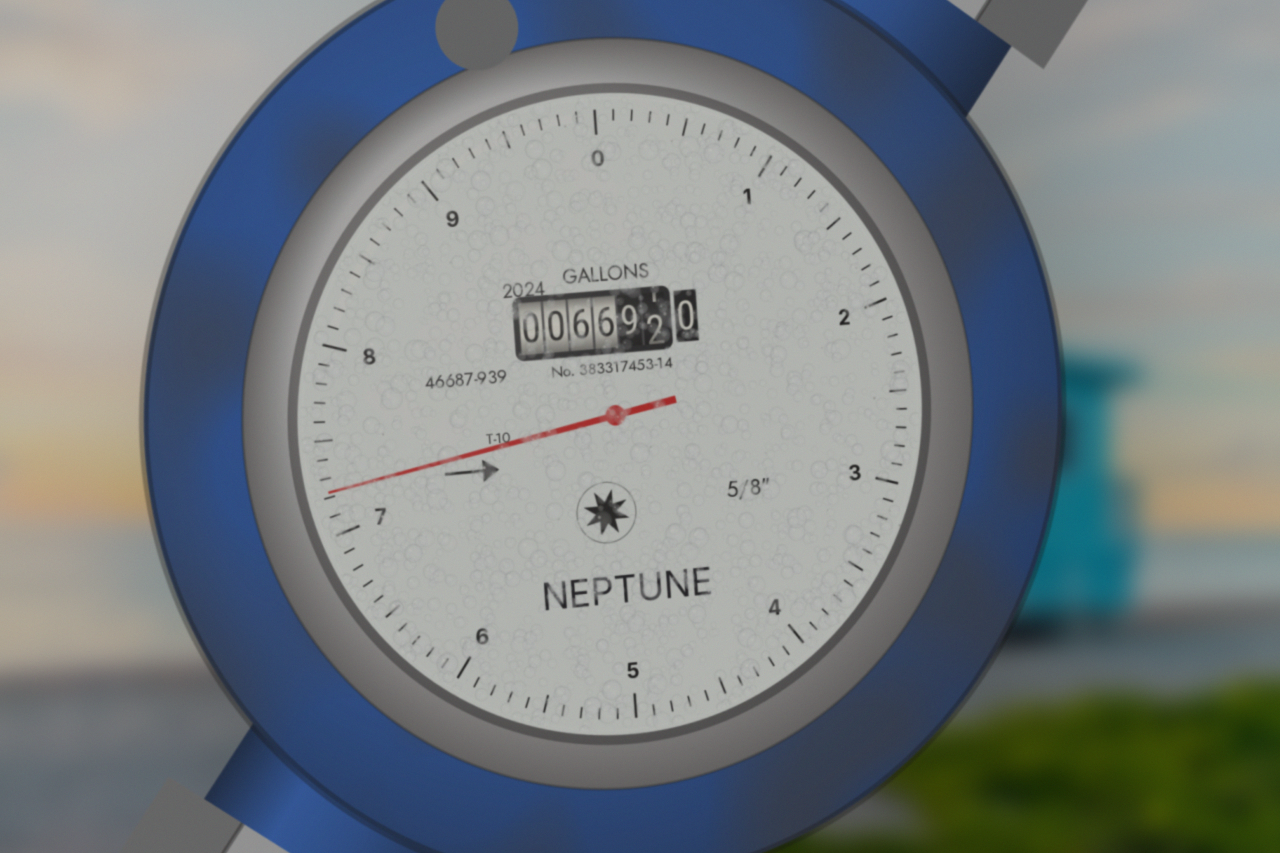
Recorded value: 66917.2 gal
